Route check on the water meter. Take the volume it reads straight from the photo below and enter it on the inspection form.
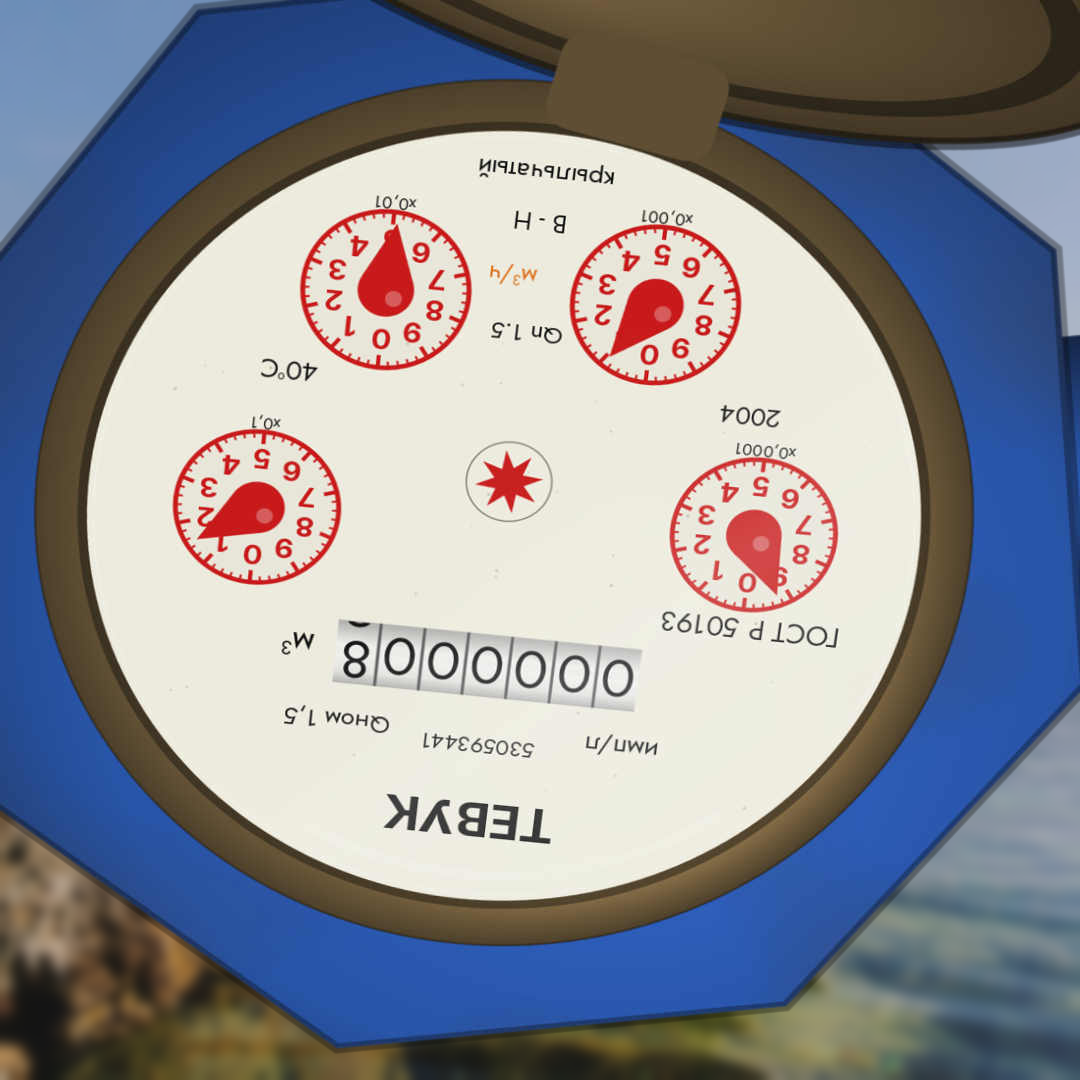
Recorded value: 8.1509 m³
